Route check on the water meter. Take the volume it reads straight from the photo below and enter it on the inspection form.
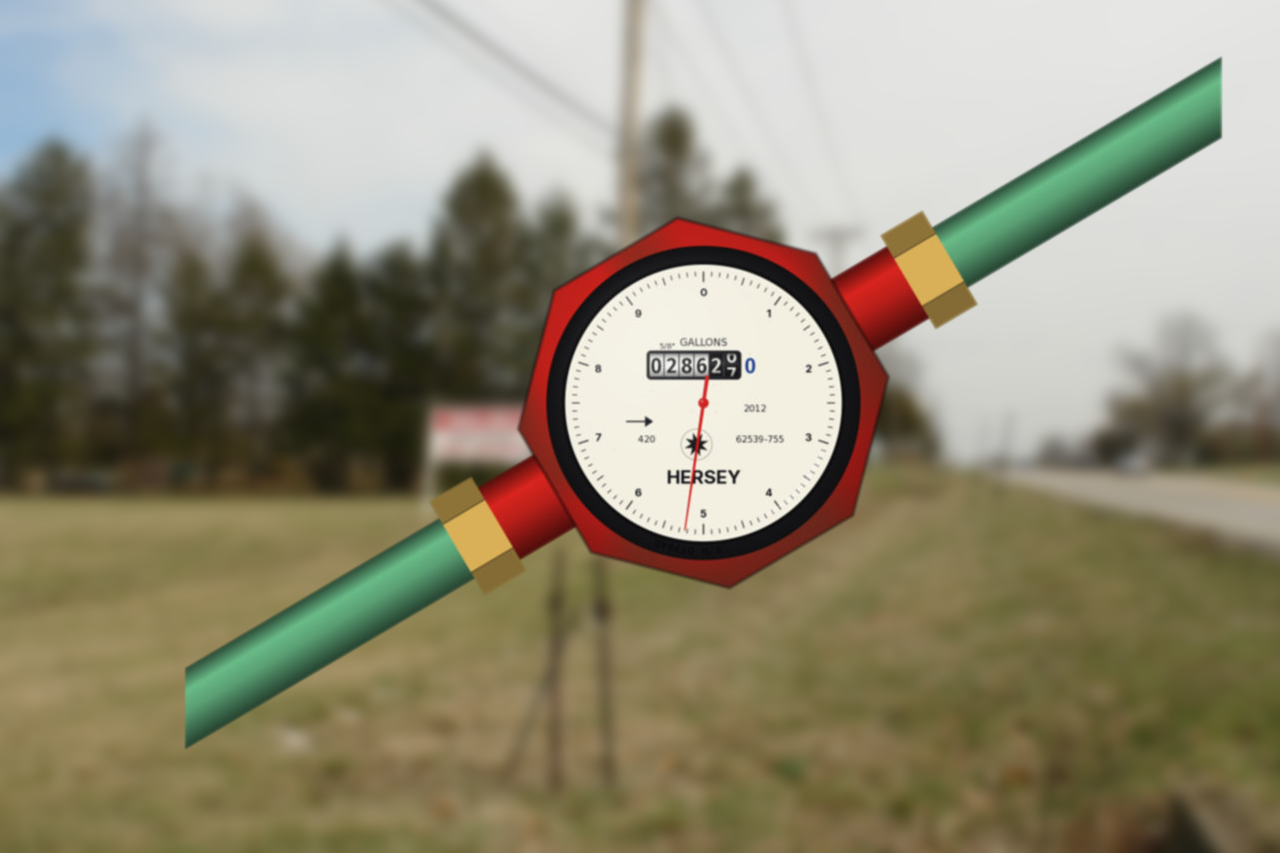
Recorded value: 286265.2 gal
